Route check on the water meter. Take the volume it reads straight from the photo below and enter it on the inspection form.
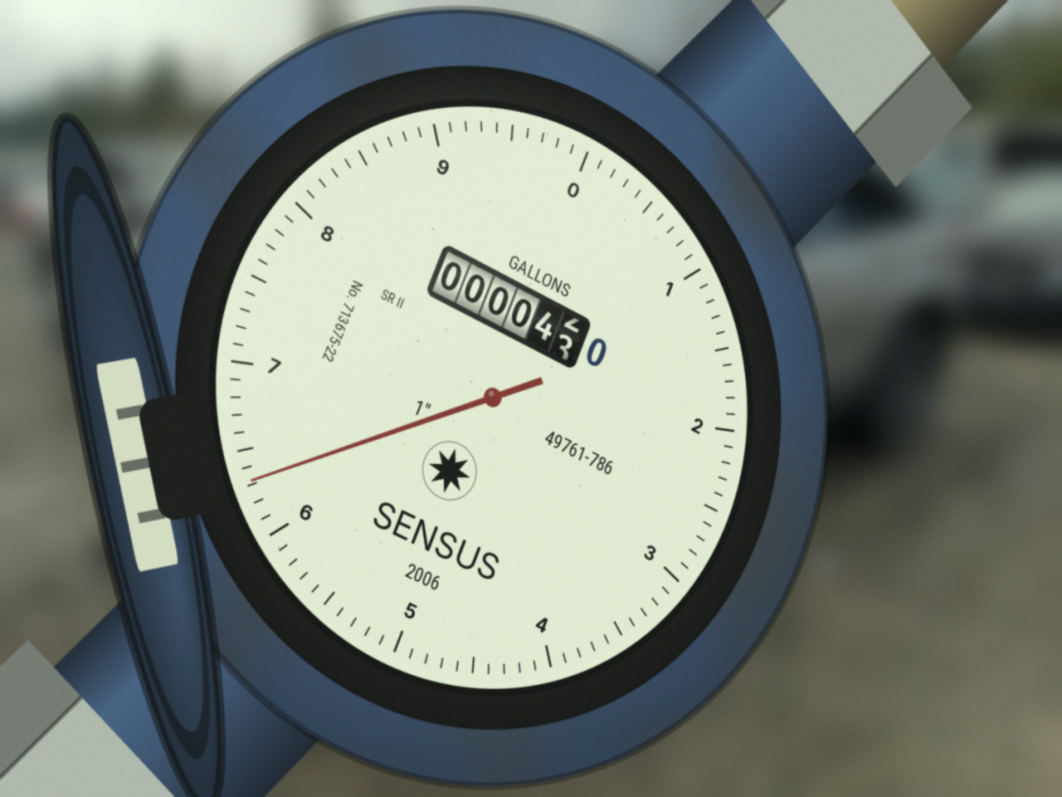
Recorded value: 426.3 gal
